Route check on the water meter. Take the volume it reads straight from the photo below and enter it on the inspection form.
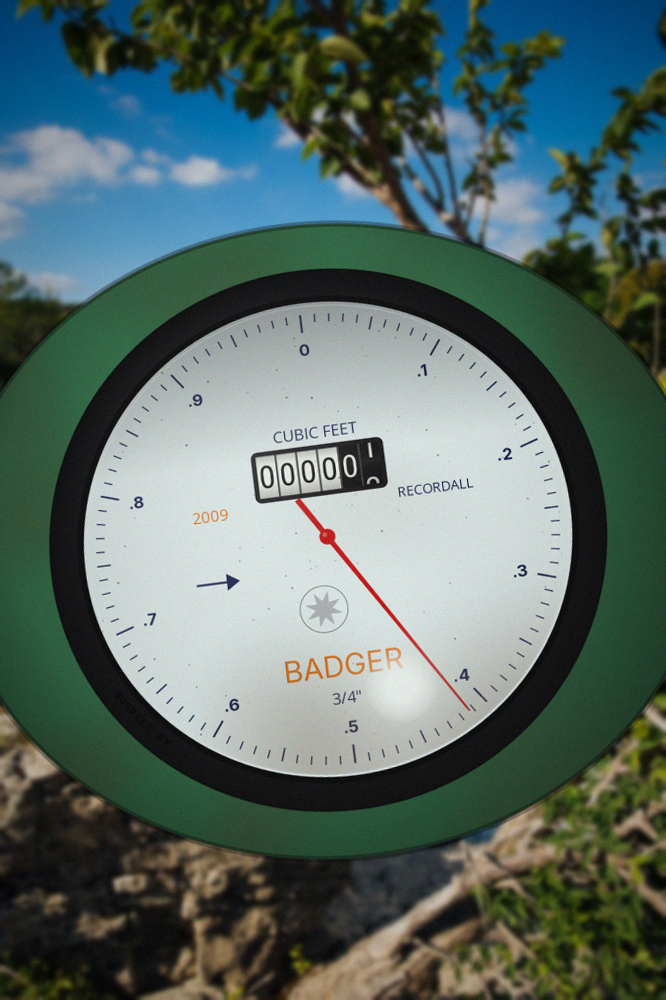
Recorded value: 1.41 ft³
